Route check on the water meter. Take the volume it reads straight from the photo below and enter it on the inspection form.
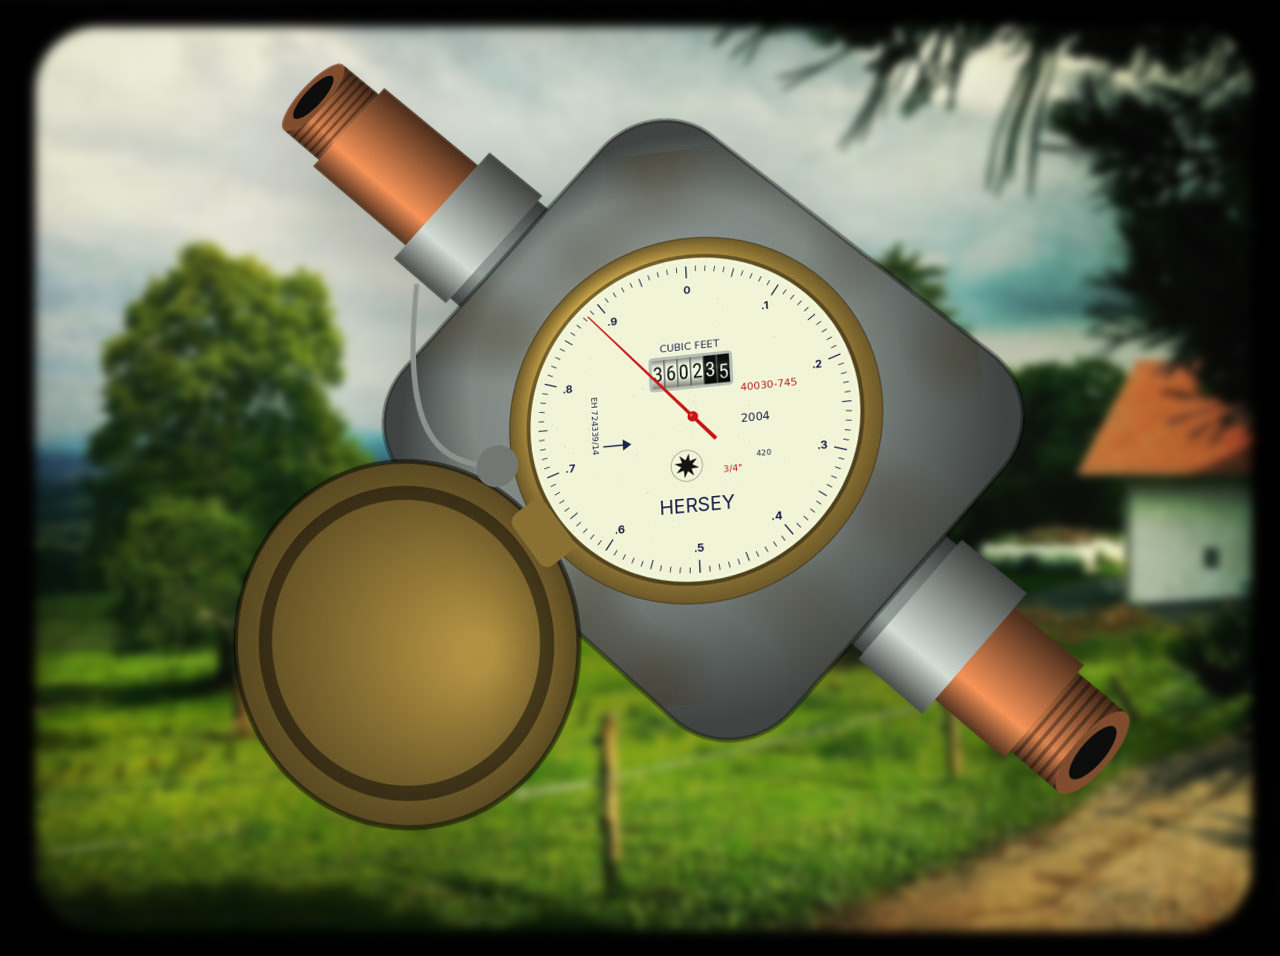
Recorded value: 360234.88 ft³
